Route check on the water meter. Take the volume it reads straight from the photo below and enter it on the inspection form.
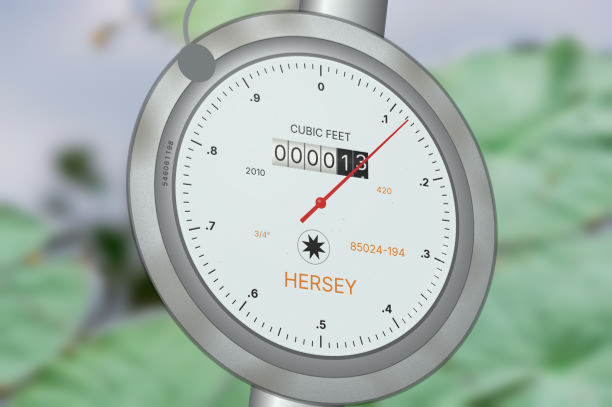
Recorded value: 13.12 ft³
